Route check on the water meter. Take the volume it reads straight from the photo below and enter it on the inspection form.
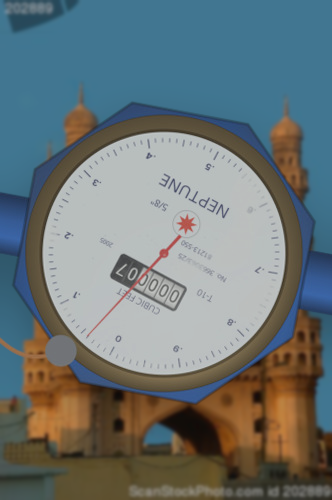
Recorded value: 7.04 ft³
